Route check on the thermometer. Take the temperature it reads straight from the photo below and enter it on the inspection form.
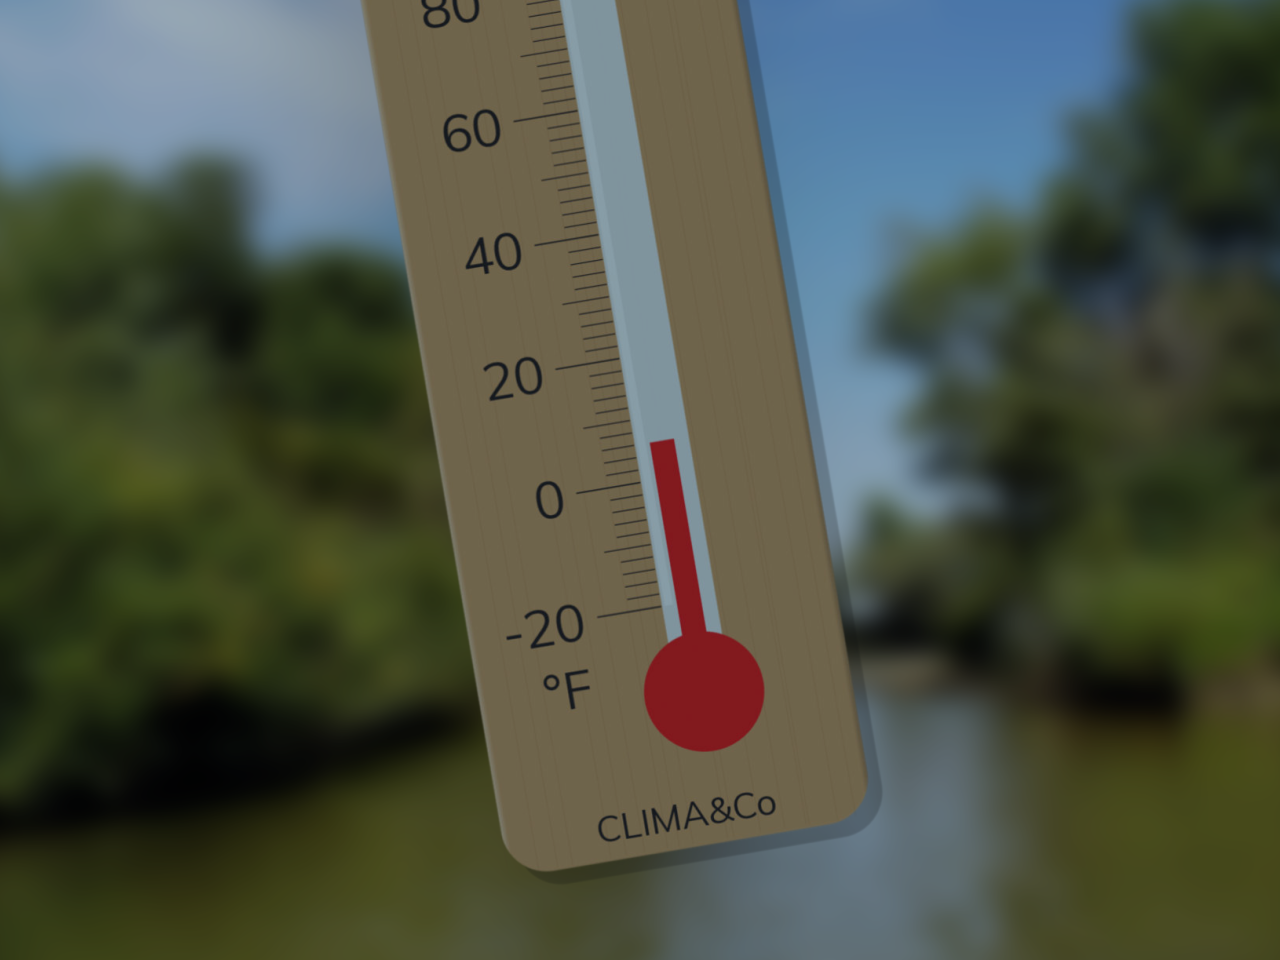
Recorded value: 6 °F
